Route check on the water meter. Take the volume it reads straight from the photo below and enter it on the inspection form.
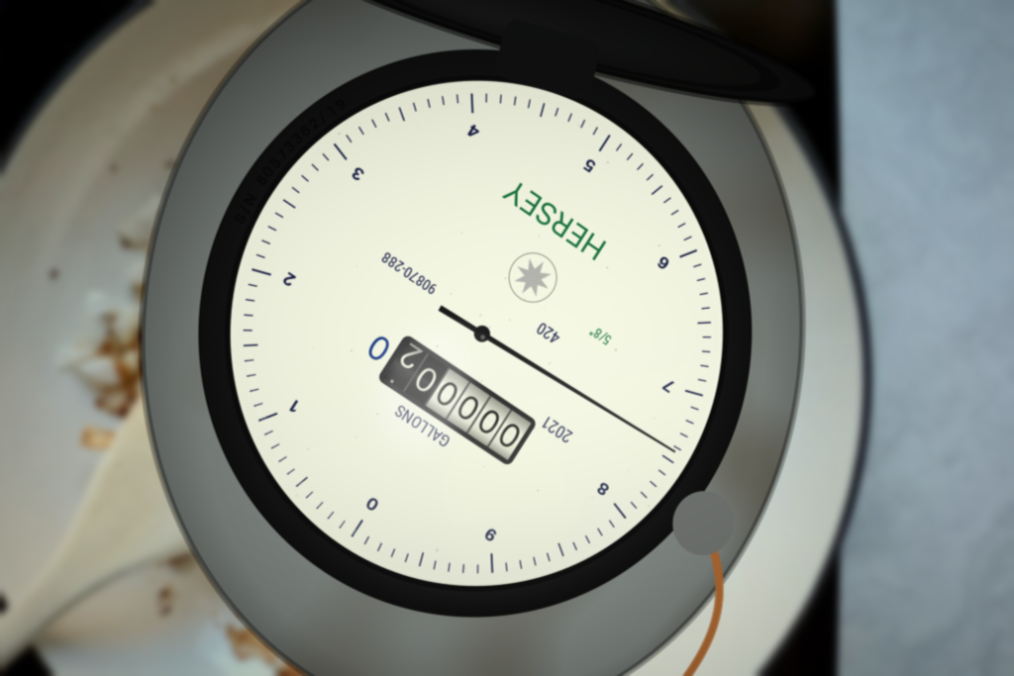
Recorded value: 17.4 gal
